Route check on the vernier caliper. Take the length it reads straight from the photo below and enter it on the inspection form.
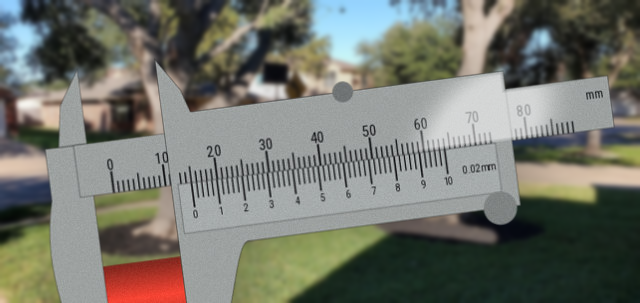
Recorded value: 15.0 mm
